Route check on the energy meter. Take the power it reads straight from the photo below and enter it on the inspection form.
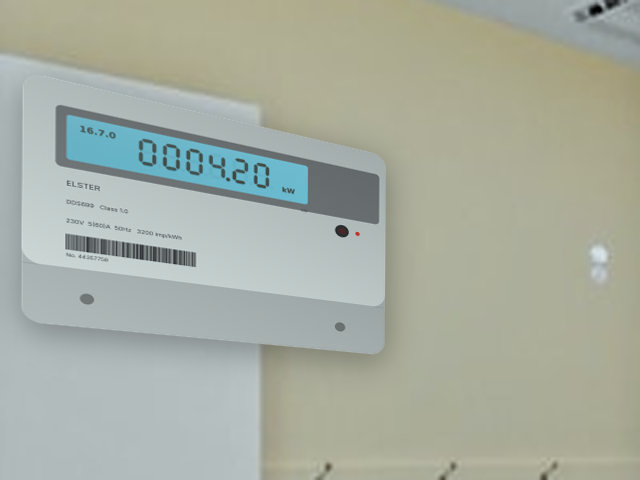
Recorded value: 4.20 kW
